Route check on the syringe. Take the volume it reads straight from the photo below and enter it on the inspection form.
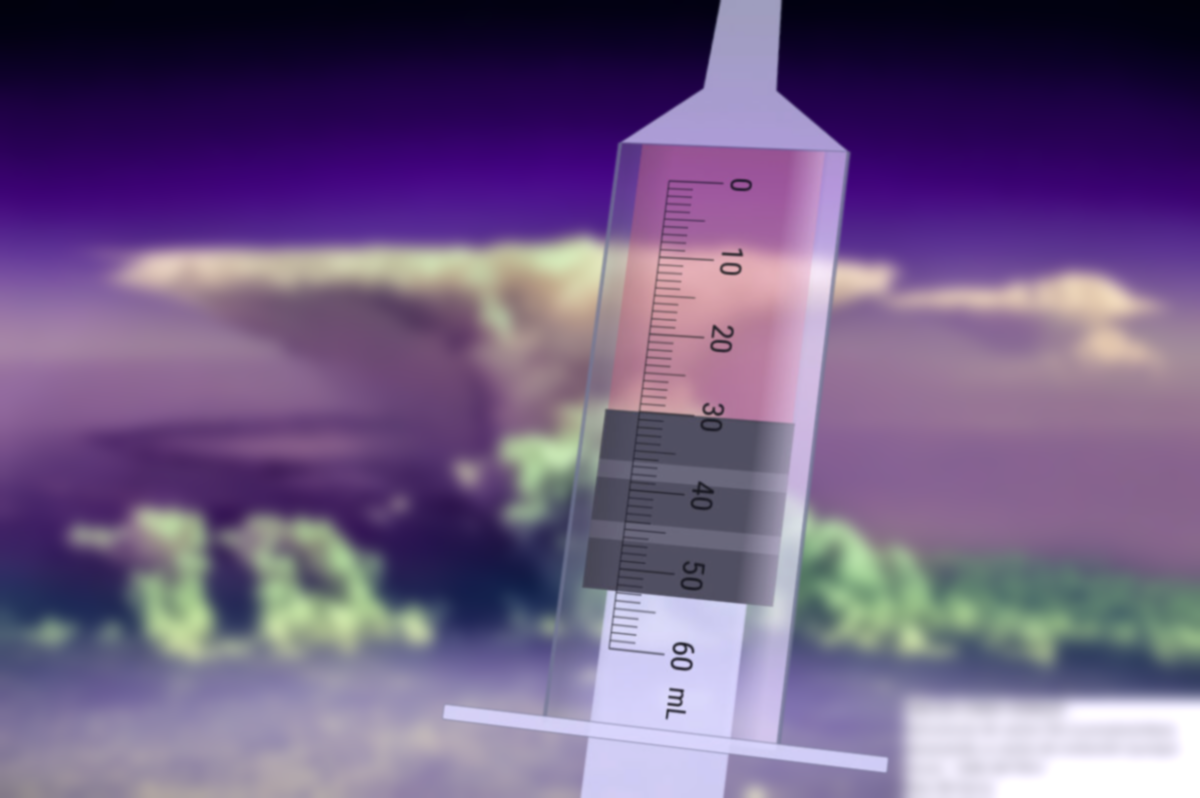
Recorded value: 30 mL
